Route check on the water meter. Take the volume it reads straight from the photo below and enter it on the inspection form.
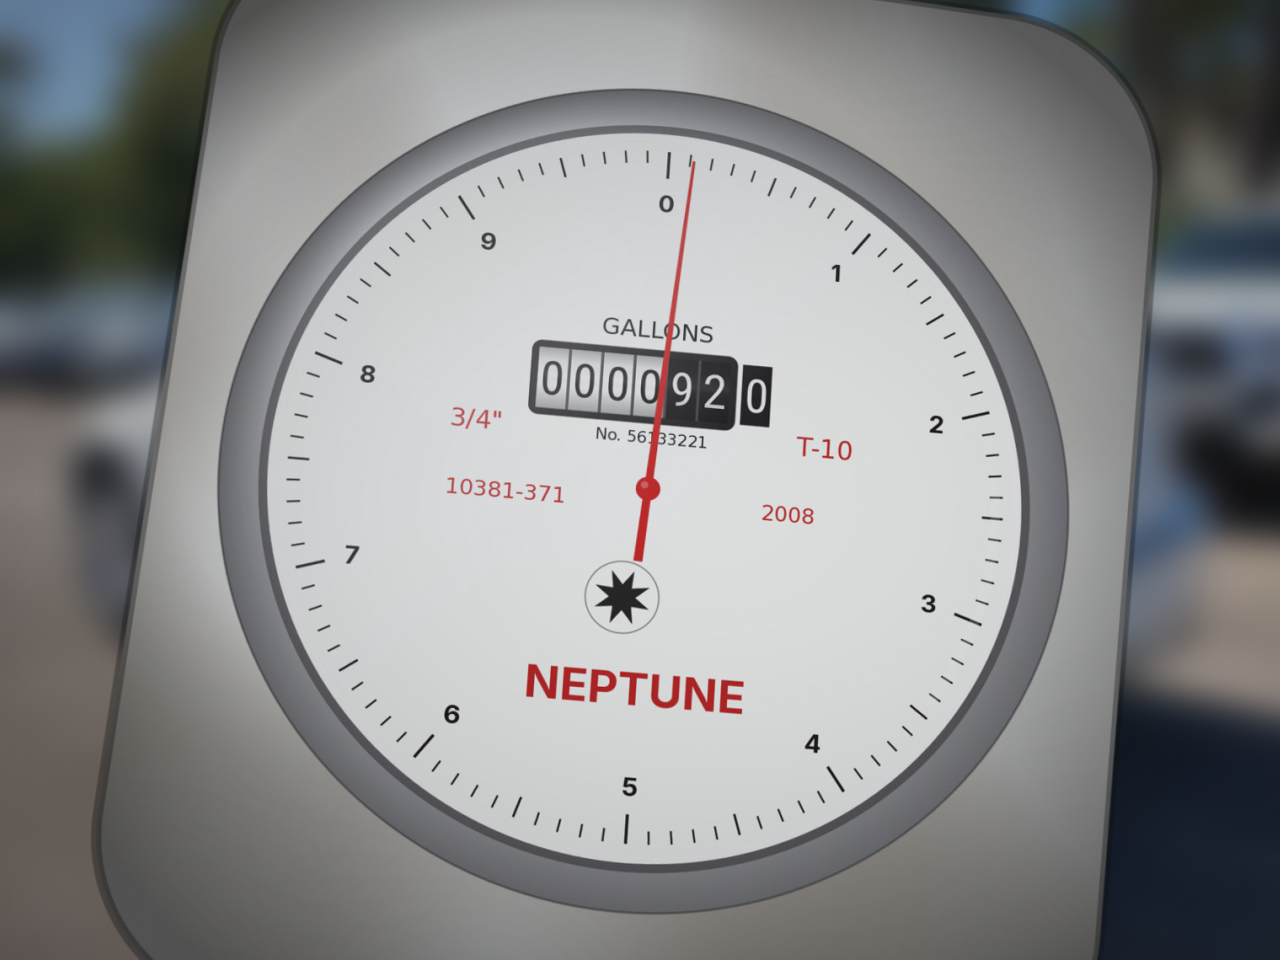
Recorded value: 920.1 gal
